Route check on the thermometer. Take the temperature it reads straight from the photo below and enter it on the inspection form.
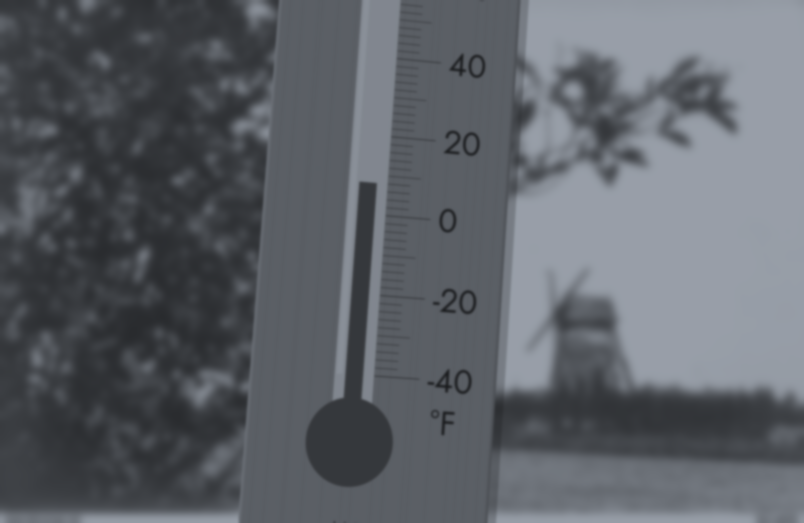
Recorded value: 8 °F
